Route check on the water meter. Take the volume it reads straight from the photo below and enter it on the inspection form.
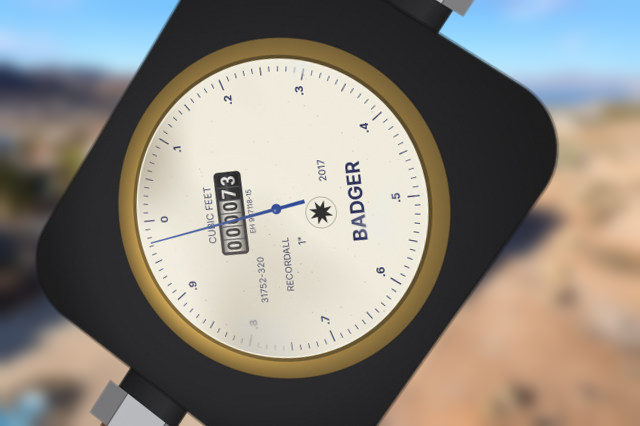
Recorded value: 72.97 ft³
